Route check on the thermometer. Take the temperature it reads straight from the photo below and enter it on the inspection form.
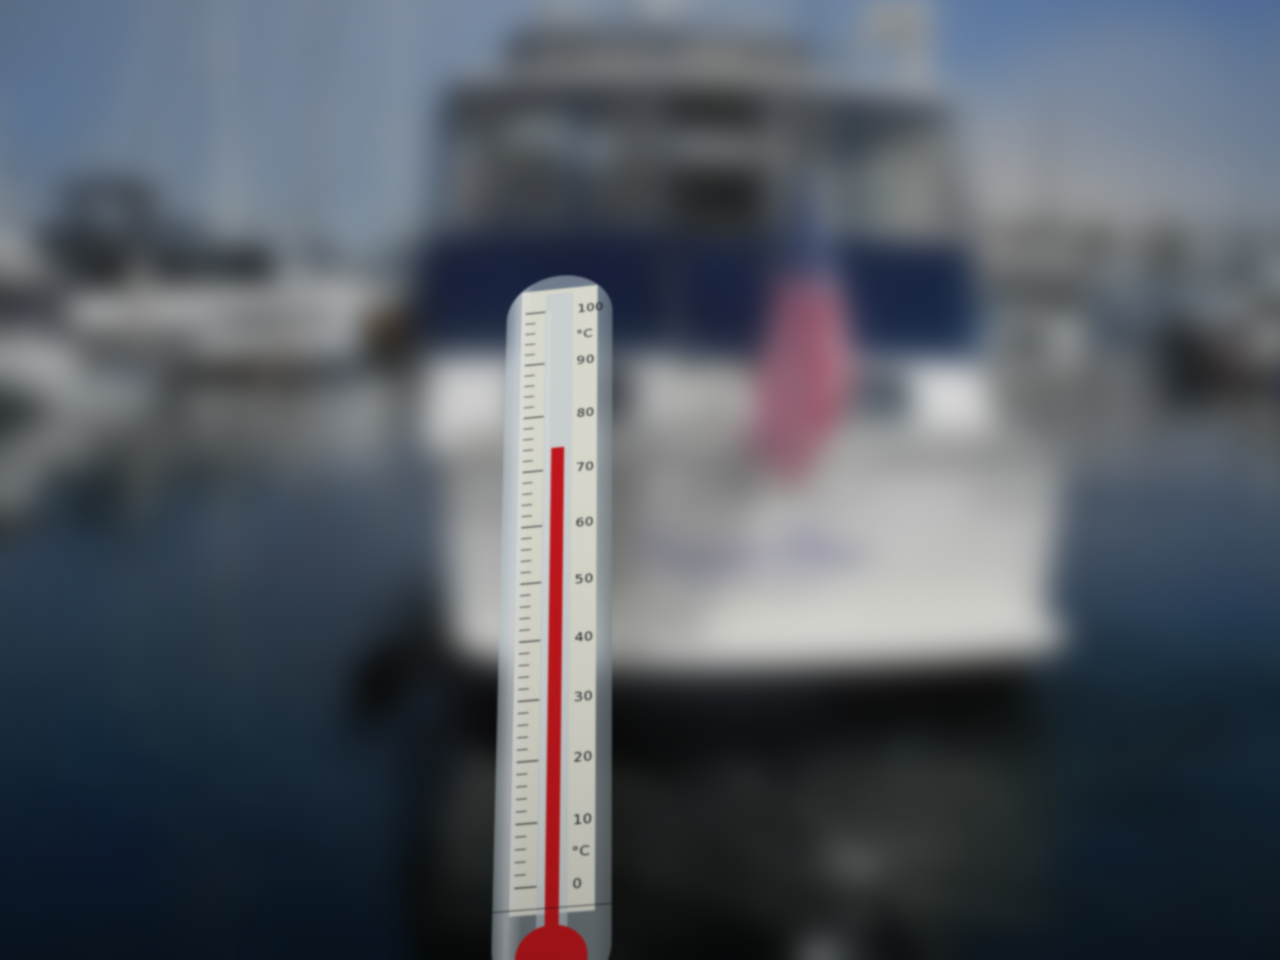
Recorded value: 74 °C
